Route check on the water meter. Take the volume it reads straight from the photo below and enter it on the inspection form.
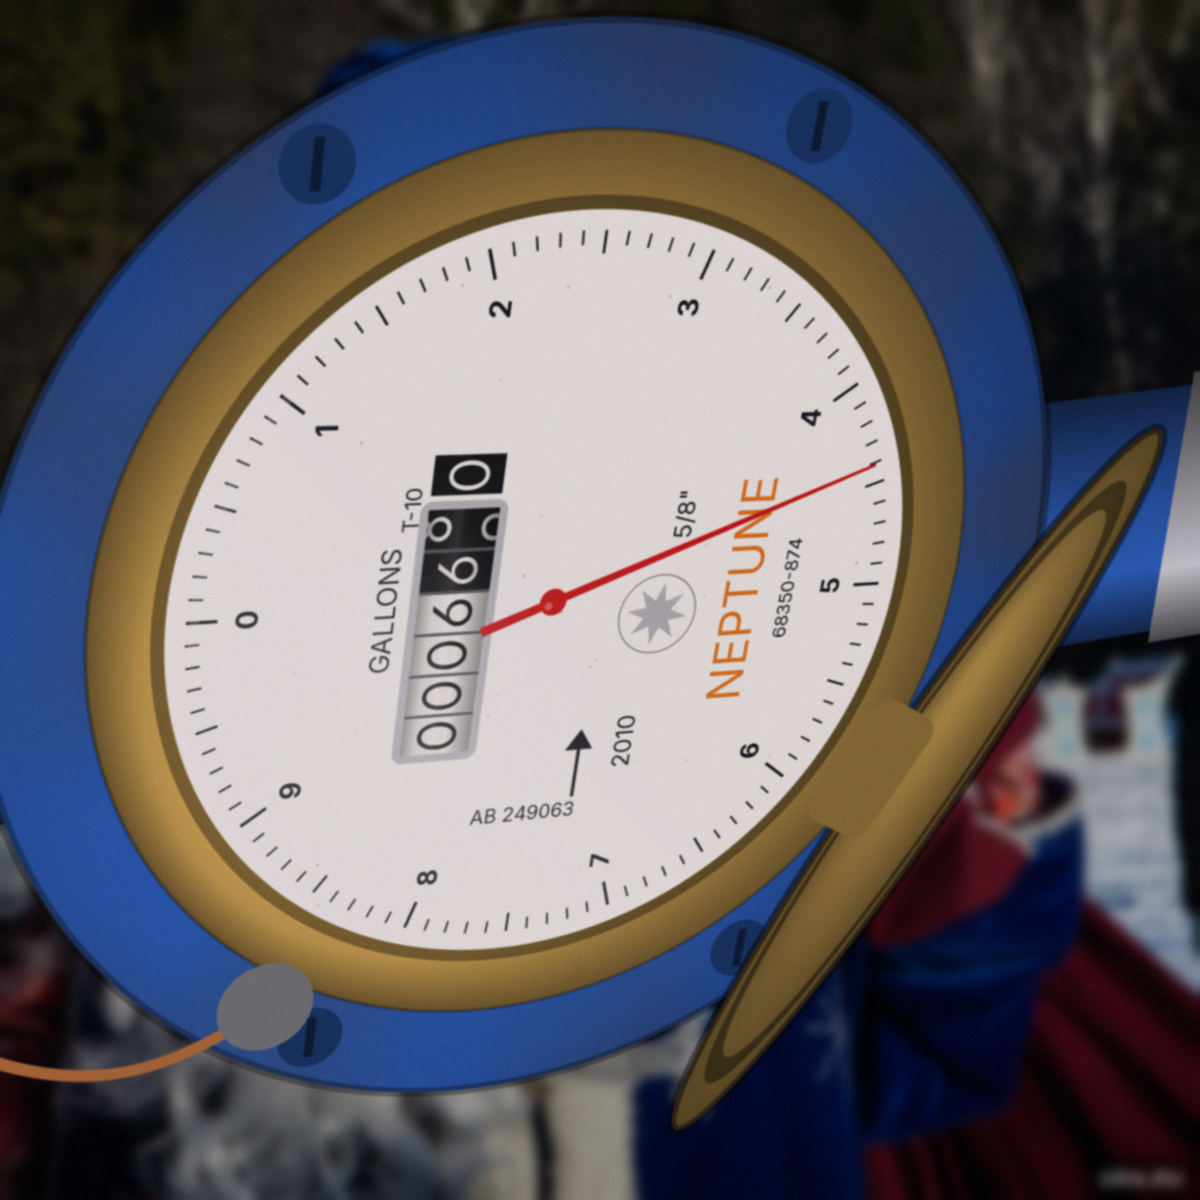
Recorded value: 6684.4 gal
